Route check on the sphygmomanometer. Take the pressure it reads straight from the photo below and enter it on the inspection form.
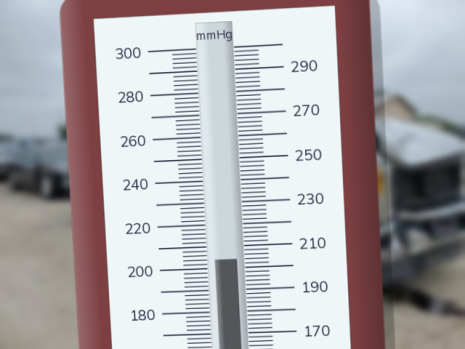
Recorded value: 204 mmHg
